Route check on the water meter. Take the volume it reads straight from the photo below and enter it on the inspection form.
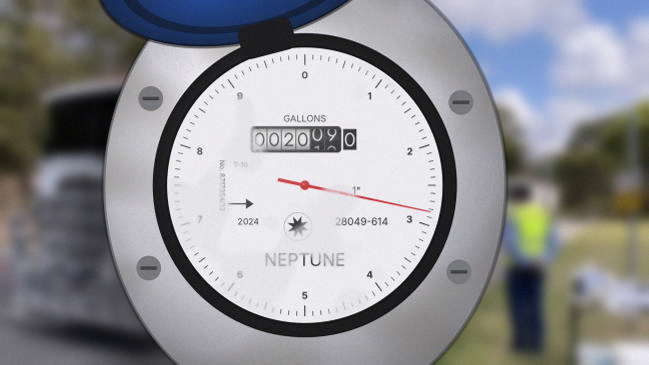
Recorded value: 20092.8 gal
